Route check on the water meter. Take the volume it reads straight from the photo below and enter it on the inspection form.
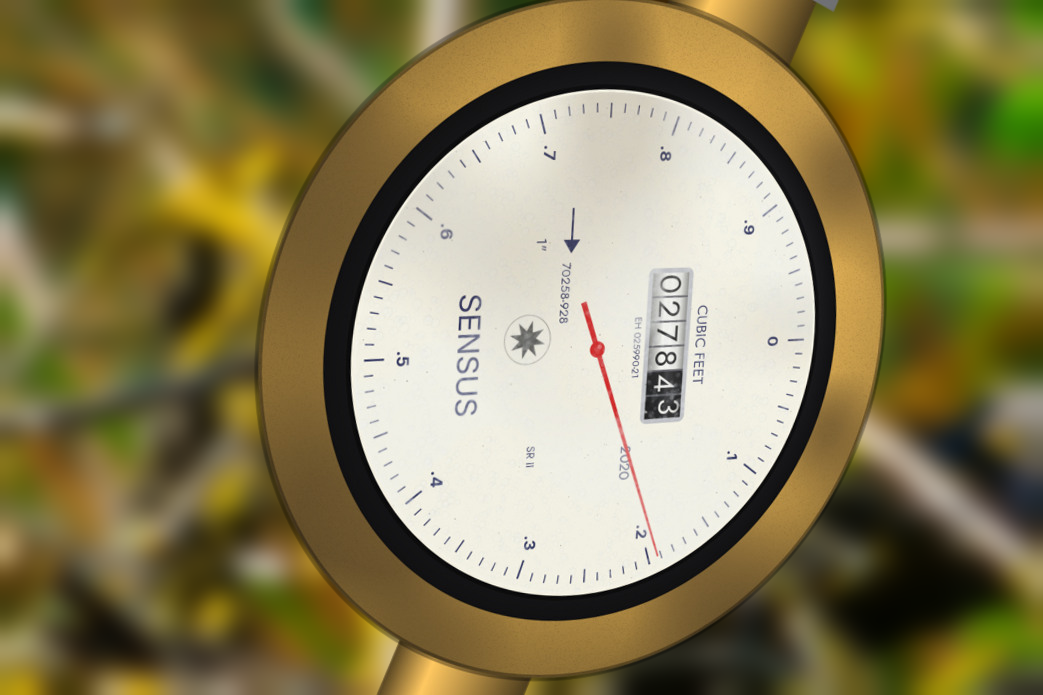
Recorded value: 27843.19 ft³
